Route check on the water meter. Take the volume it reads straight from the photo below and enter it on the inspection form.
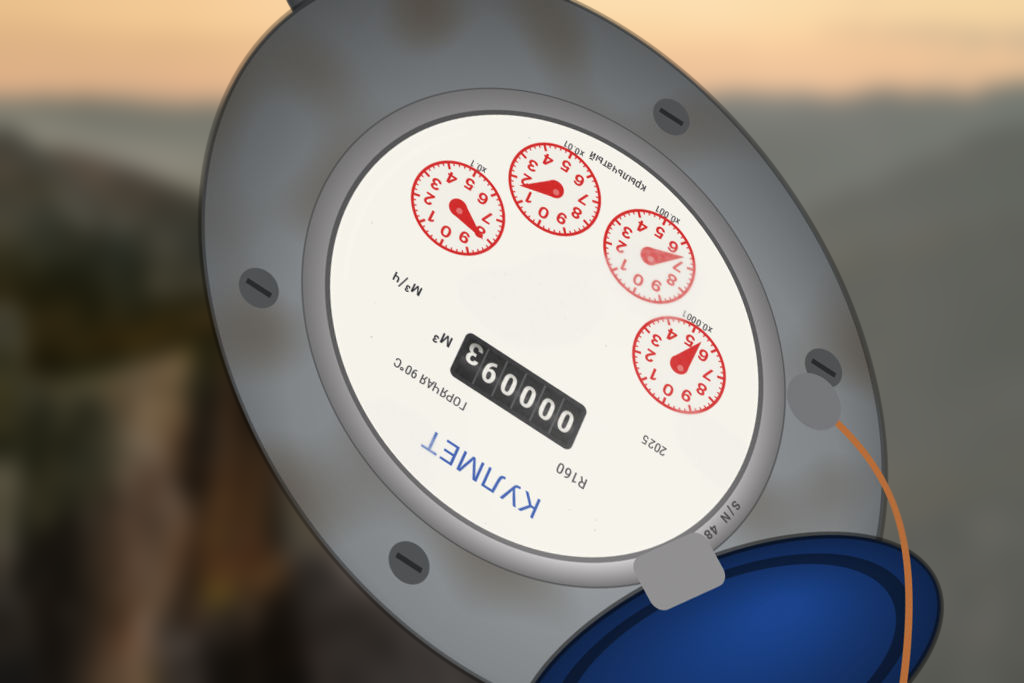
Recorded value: 92.8165 m³
